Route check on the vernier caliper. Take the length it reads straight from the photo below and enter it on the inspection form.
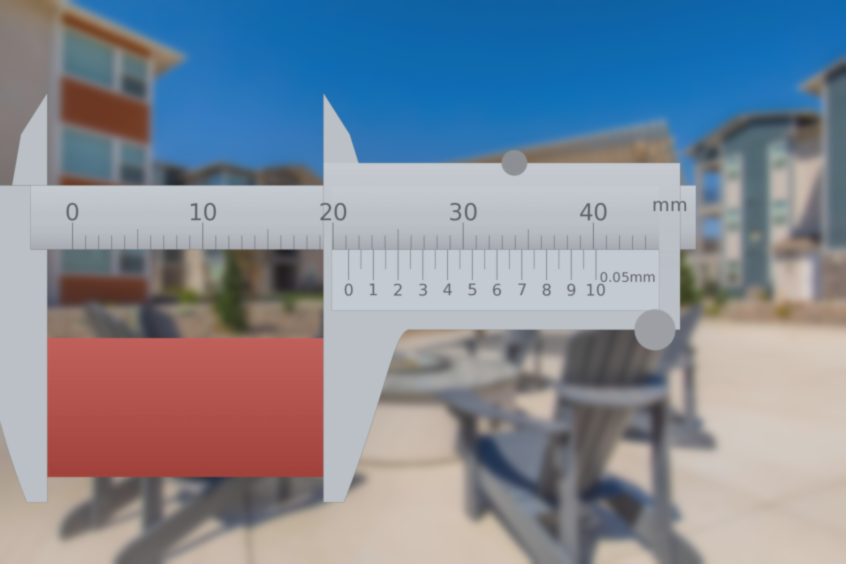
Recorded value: 21.2 mm
